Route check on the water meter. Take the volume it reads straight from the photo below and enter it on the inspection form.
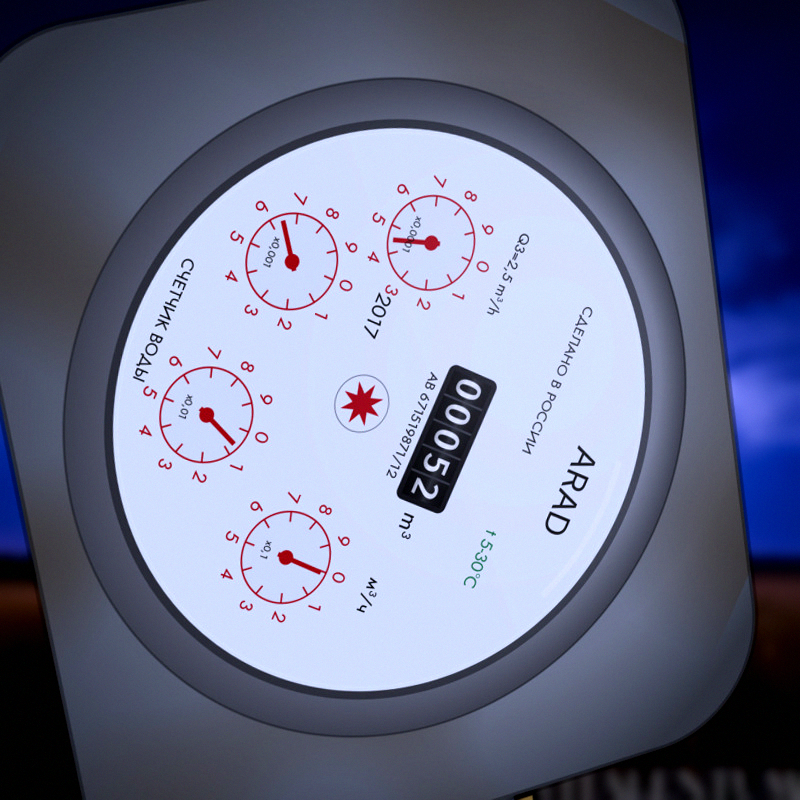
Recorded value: 52.0064 m³
